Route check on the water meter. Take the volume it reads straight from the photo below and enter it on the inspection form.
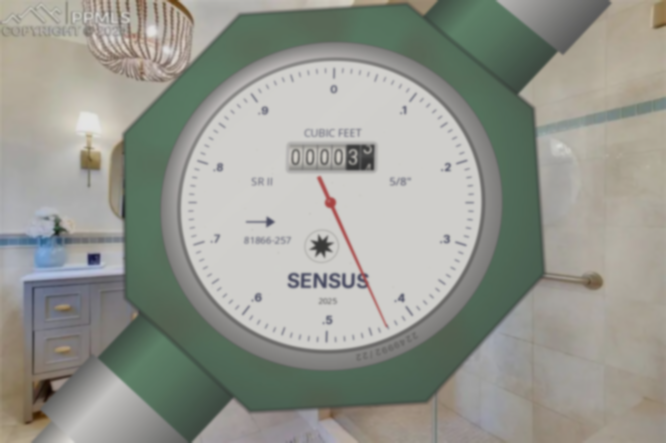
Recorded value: 33.43 ft³
